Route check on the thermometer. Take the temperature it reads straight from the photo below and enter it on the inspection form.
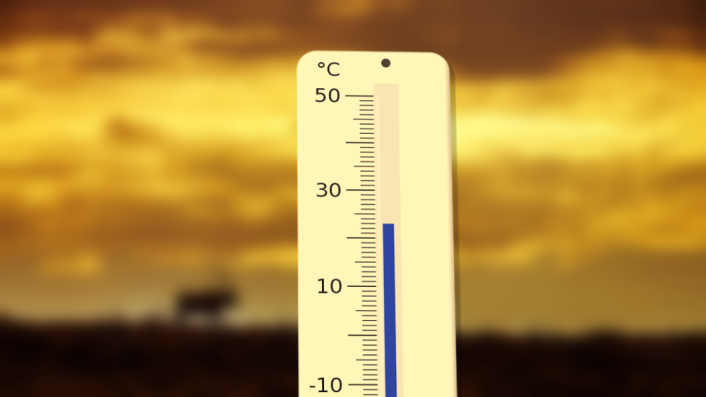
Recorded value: 23 °C
